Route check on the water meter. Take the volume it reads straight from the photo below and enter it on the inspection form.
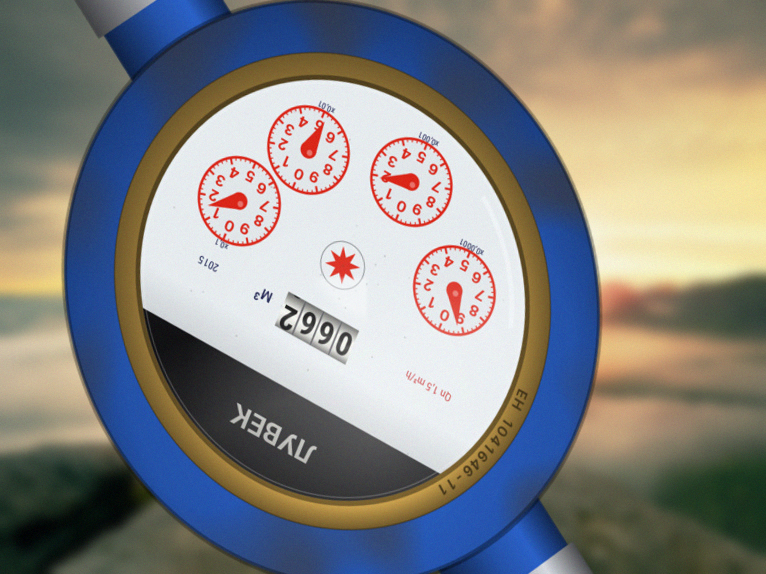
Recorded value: 662.1519 m³
